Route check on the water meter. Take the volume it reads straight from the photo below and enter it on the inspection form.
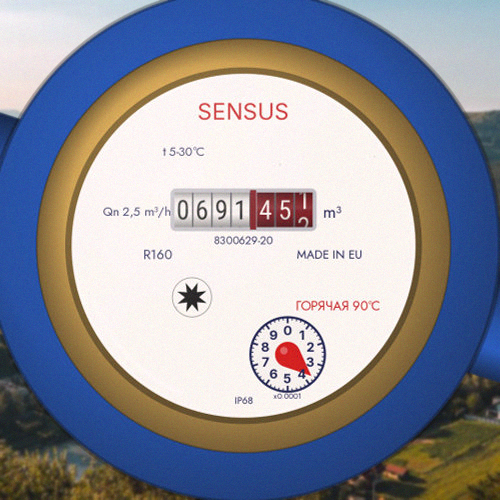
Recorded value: 691.4513 m³
